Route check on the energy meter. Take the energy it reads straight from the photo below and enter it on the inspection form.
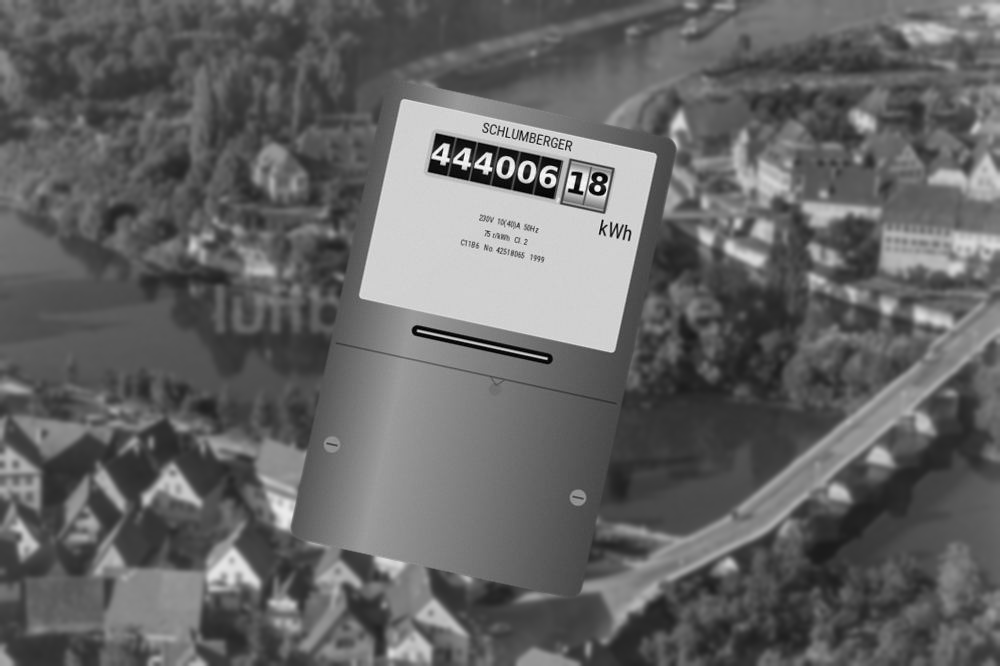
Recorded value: 444006.18 kWh
